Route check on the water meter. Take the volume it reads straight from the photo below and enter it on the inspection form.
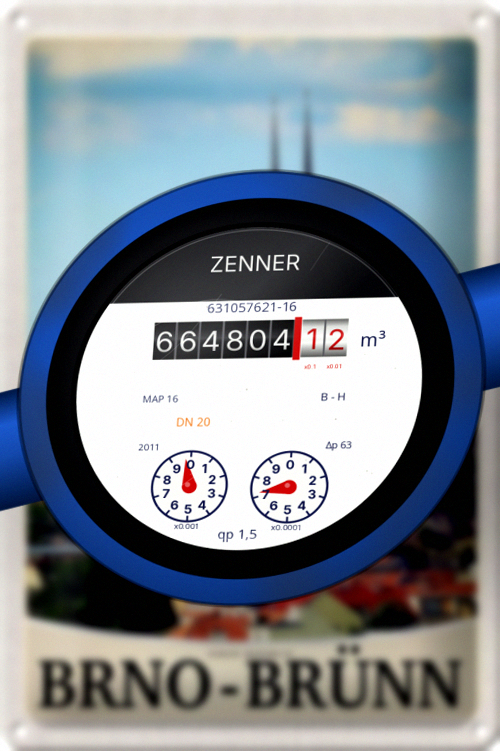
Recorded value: 664804.1197 m³
